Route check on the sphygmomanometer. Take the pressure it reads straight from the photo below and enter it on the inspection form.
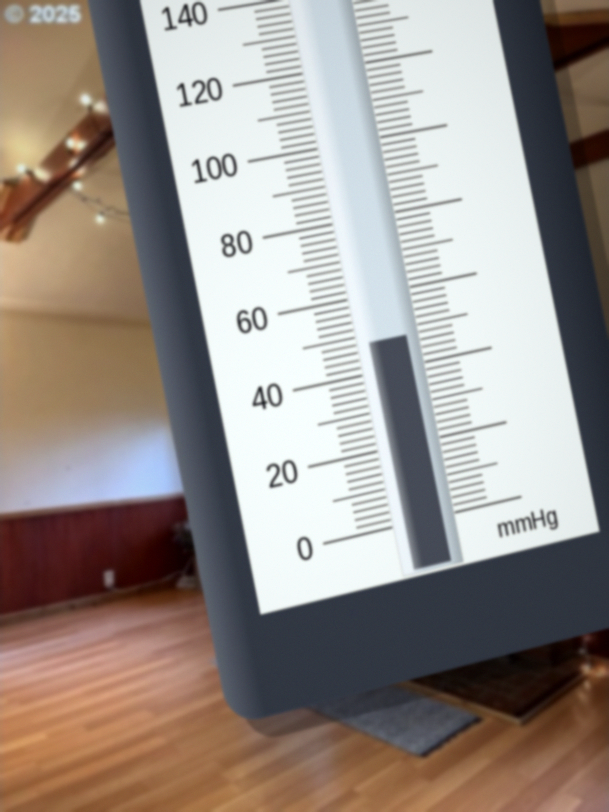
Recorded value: 48 mmHg
